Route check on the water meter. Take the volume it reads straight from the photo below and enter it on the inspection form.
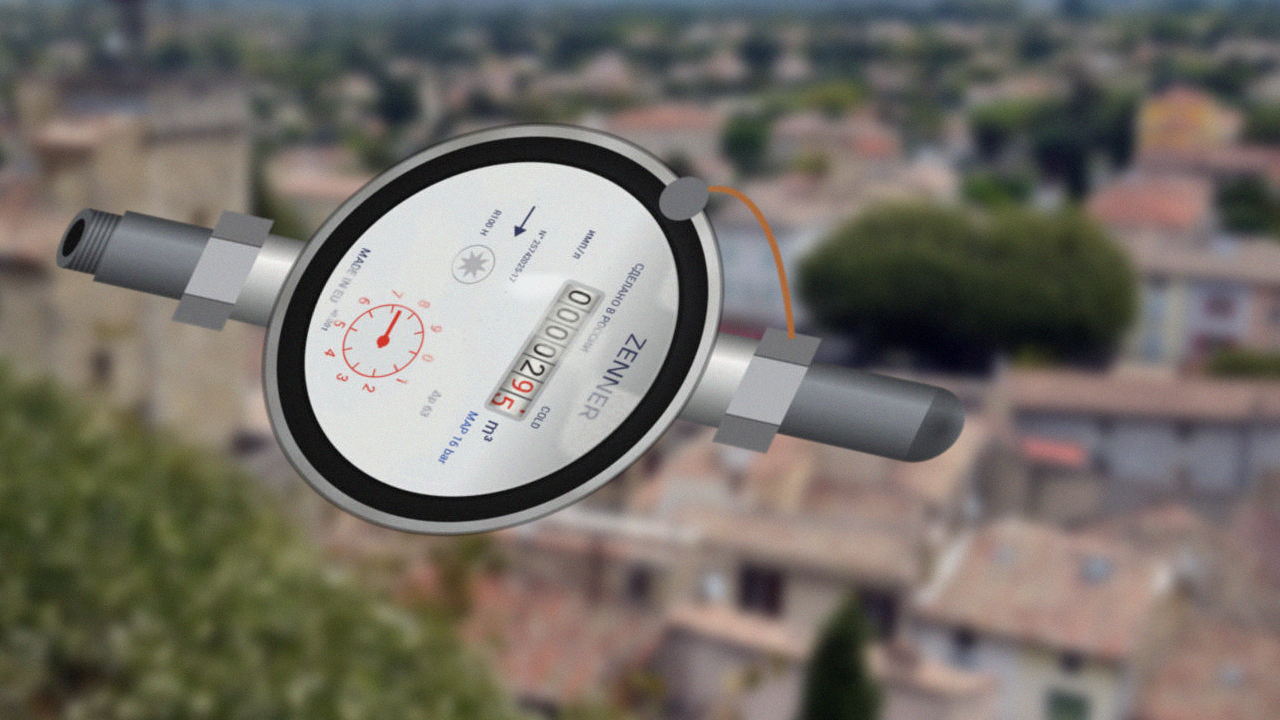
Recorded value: 2.947 m³
